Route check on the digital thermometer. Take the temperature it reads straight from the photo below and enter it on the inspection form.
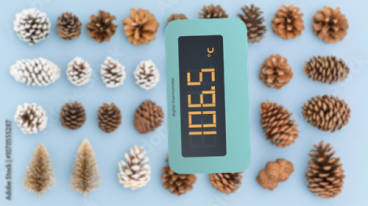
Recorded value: 106.5 °C
